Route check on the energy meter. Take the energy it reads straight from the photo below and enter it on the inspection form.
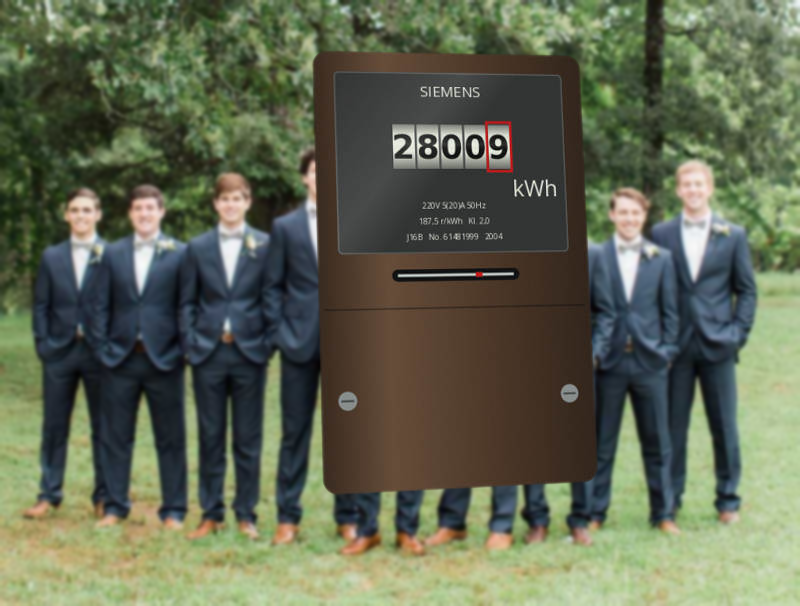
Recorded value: 2800.9 kWh
